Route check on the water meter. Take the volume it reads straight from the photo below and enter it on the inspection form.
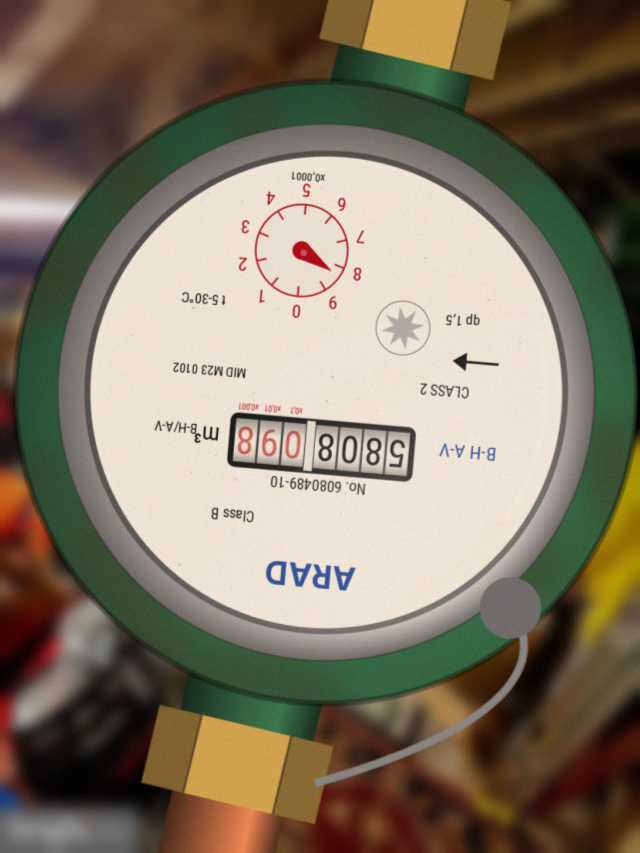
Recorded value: 5808.0988 m³
